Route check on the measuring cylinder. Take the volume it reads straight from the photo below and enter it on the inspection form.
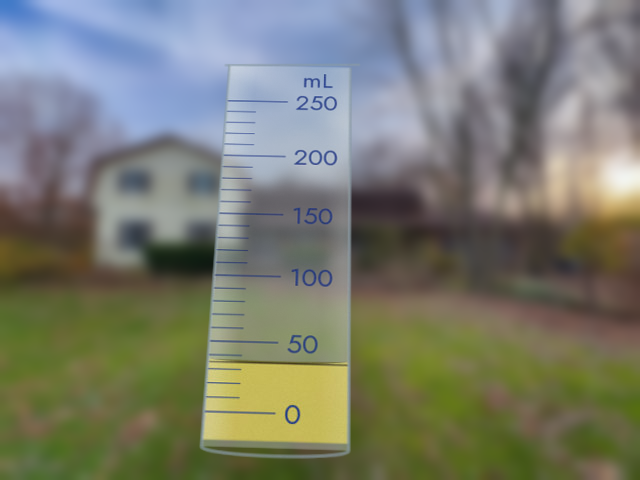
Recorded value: 35 mL
